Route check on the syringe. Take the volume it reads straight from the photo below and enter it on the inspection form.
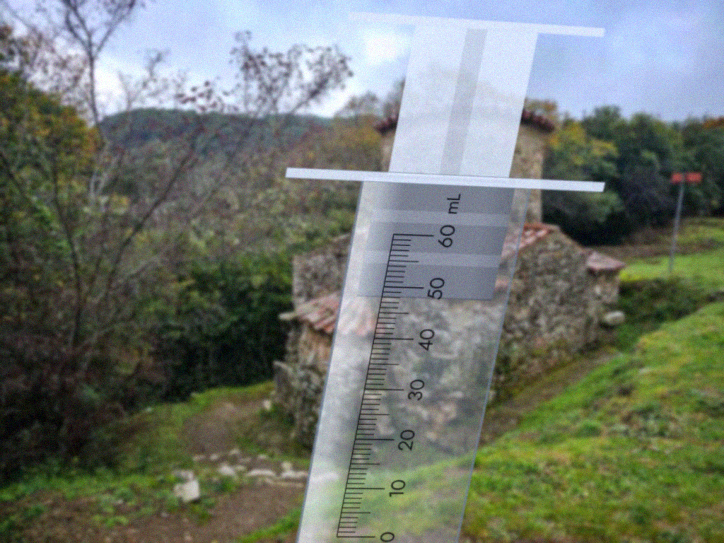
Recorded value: 48 mL
